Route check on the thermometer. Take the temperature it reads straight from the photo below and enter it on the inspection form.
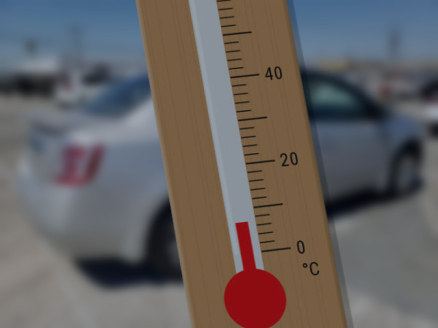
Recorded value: 7 °C
